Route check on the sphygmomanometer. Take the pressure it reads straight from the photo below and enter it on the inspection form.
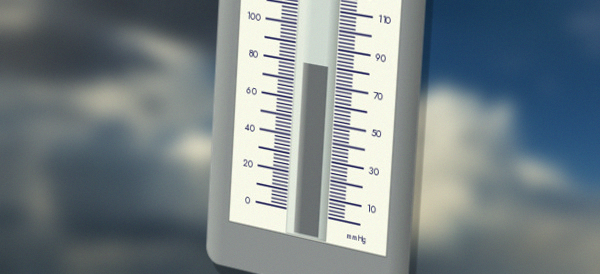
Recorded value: 80 mmHg
